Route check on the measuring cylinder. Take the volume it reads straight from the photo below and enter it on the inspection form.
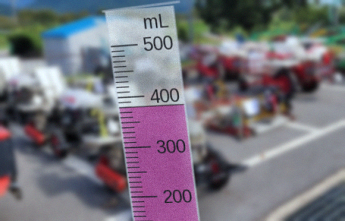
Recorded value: 380 mL
